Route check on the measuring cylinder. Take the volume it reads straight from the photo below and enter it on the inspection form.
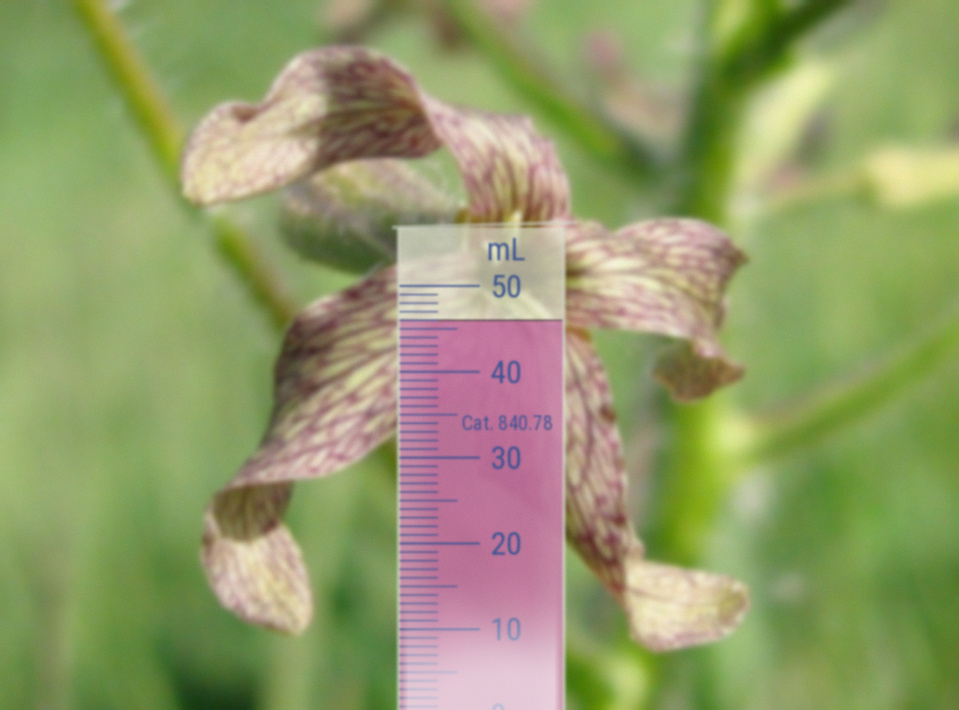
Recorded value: 46 mL
